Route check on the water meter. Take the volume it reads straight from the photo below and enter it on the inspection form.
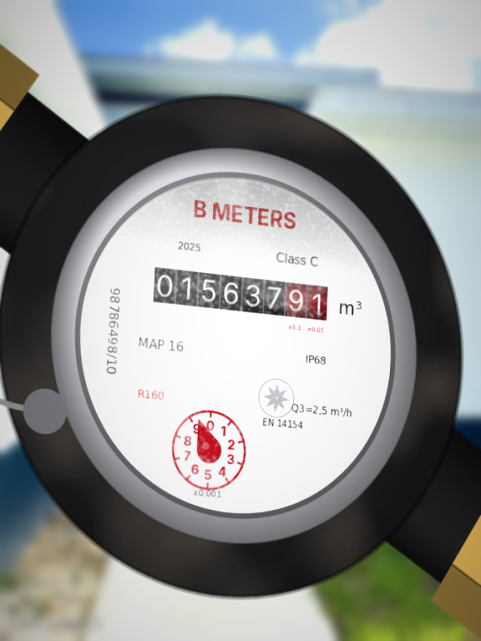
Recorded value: 15637.909 m³
